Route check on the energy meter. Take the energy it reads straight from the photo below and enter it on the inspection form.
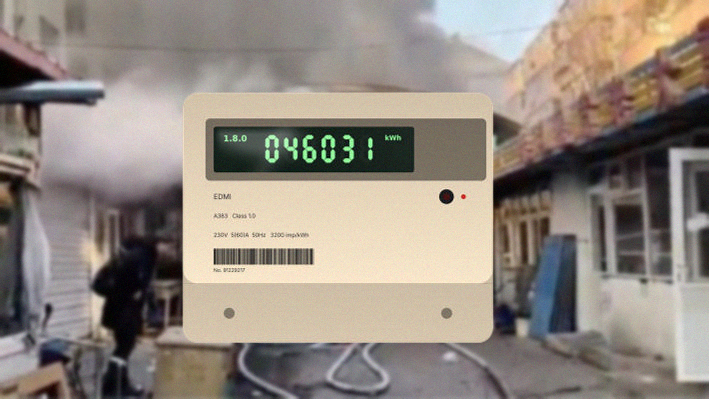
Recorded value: 46031 kWh
